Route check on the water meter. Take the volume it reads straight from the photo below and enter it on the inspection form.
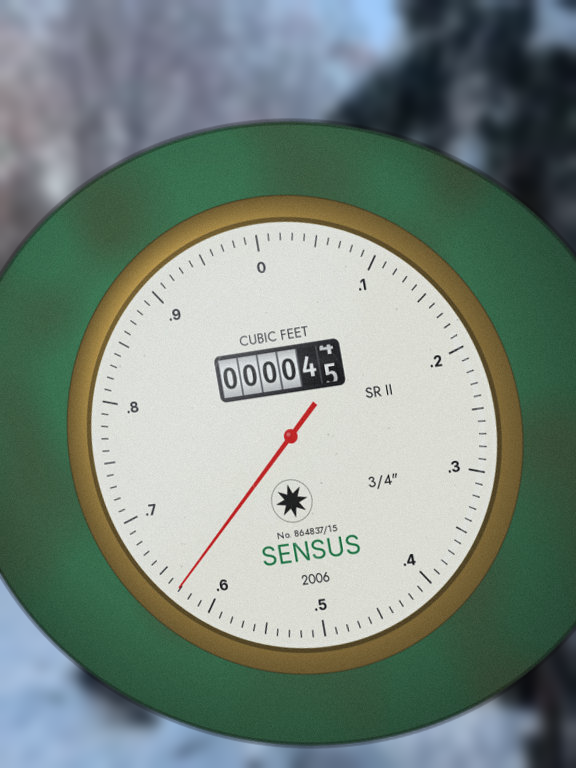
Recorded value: 44.63 ft³
